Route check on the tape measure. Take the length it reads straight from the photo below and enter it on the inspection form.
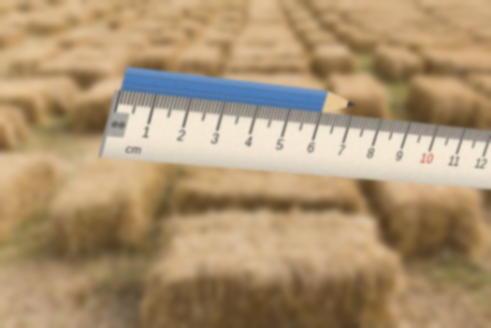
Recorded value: 7 cm
